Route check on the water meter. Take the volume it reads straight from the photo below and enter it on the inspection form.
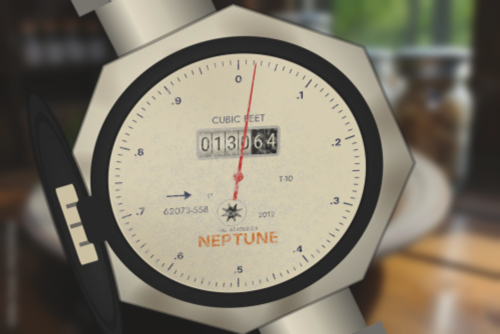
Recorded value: 13064.02 ft³
